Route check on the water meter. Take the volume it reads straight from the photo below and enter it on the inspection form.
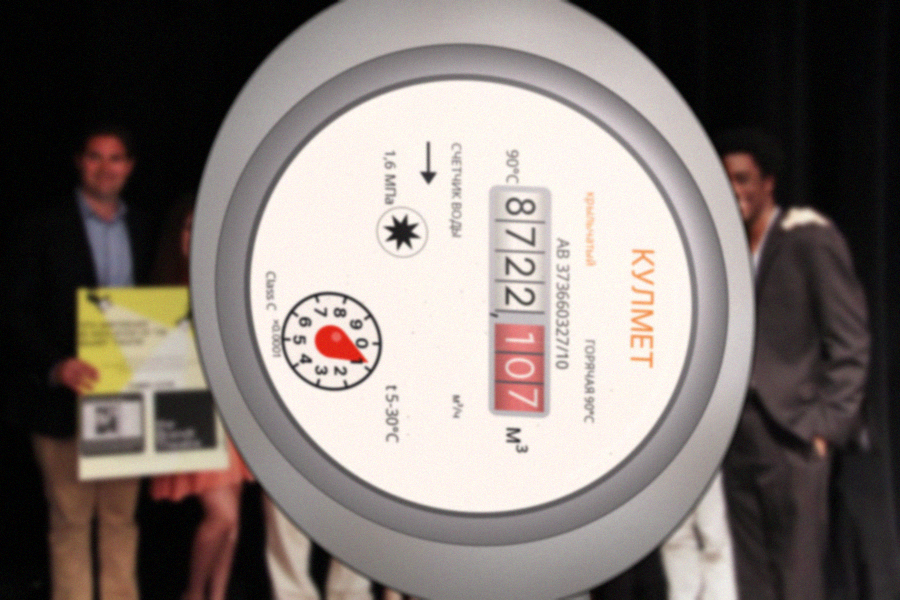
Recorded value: 8722.1070 m³
